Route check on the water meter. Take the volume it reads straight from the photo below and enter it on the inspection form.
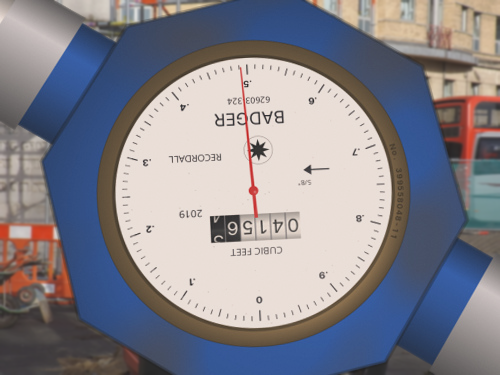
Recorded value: 41563.49 ft³
